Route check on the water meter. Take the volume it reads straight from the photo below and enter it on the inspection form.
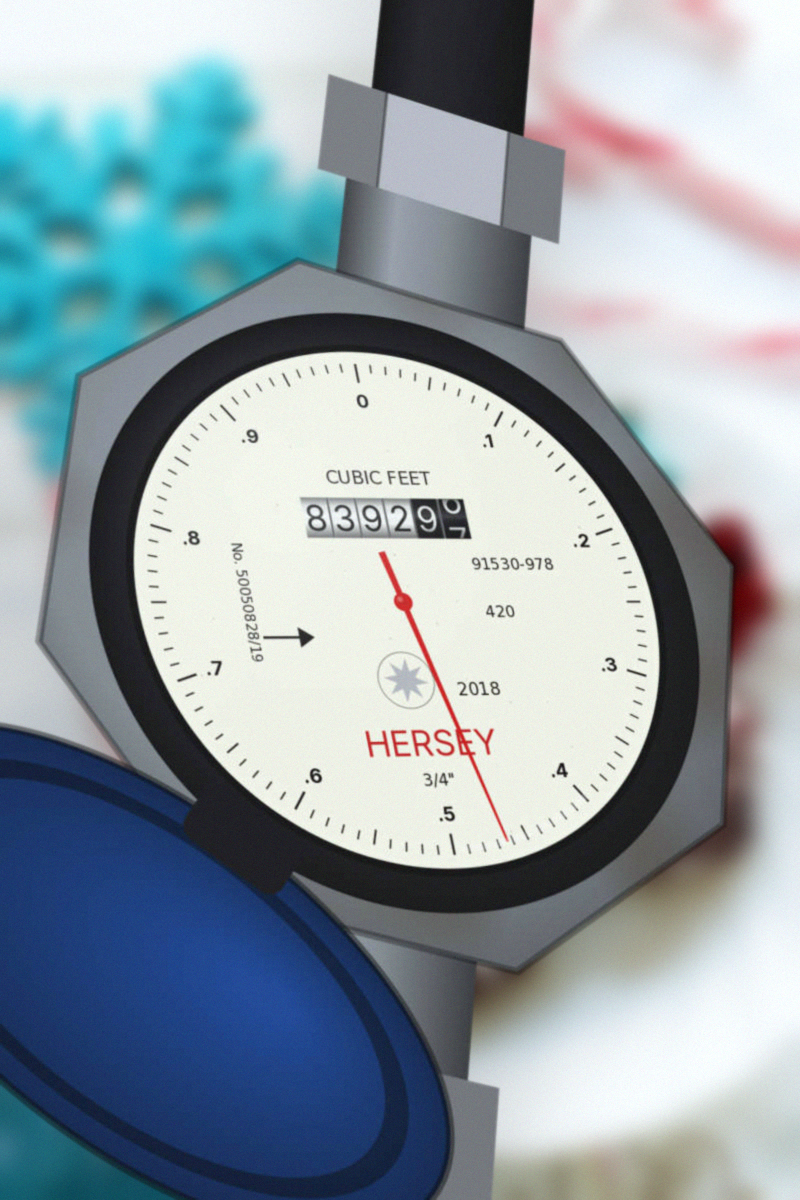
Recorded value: 839296.46 ft³
